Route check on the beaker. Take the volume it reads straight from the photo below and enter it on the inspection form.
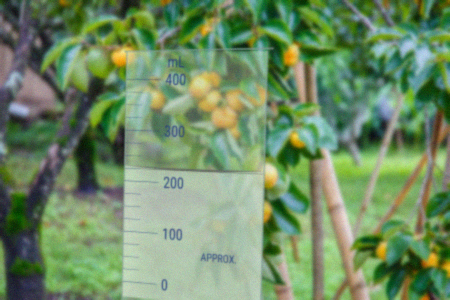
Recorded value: 225 mL
